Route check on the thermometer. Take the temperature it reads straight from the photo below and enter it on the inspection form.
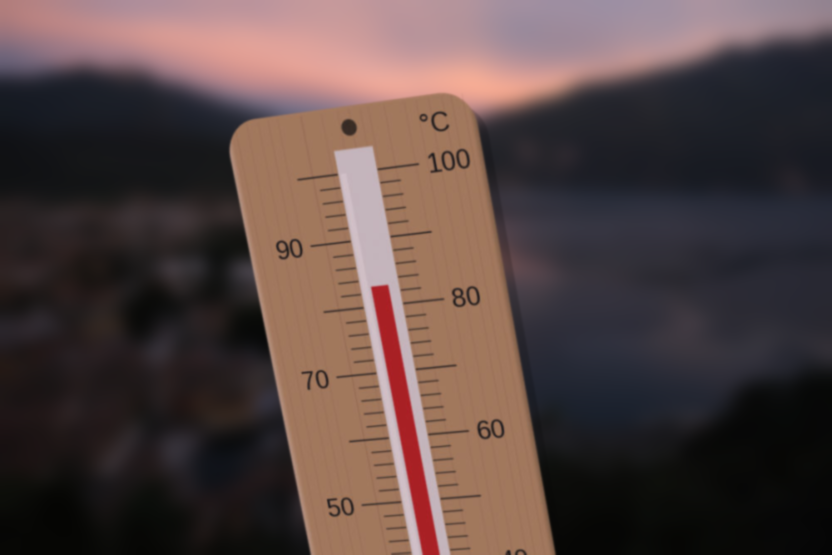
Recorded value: 83 °C
